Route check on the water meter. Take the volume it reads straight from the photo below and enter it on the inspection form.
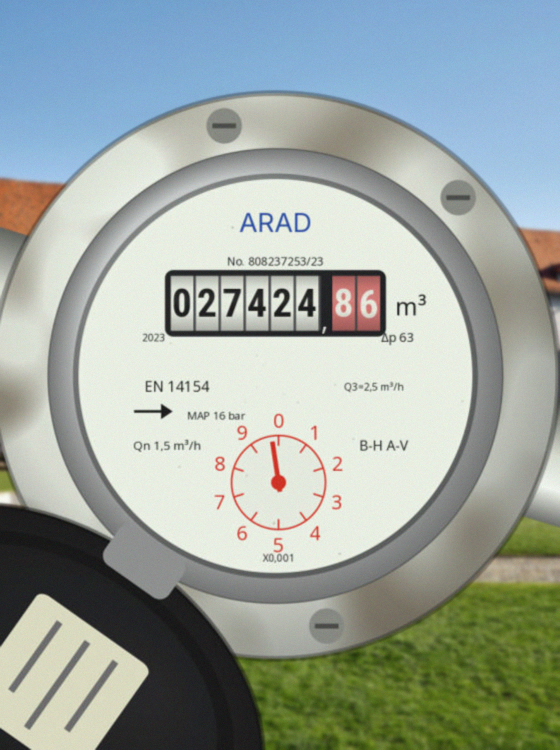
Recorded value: 27424.859 m³
